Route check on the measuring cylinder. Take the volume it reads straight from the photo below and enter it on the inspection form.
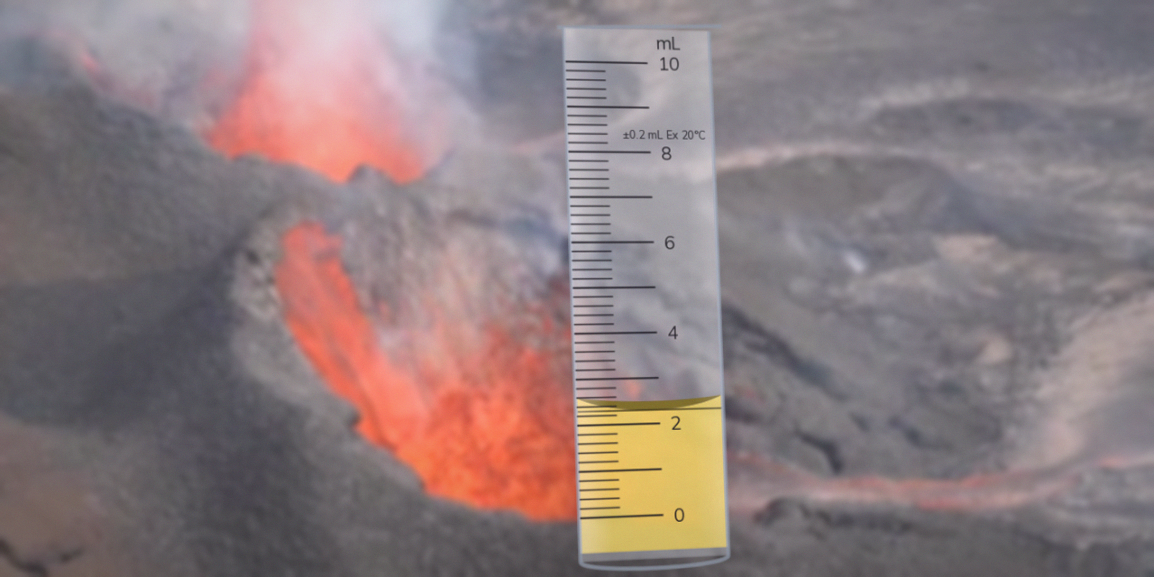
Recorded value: 2.3 mL
